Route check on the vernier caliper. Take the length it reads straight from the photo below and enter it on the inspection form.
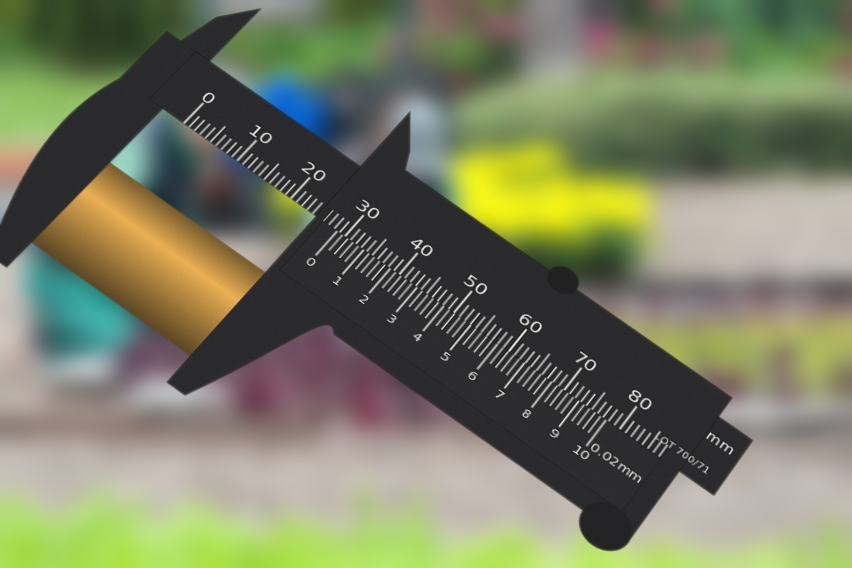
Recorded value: 28.6 mm
